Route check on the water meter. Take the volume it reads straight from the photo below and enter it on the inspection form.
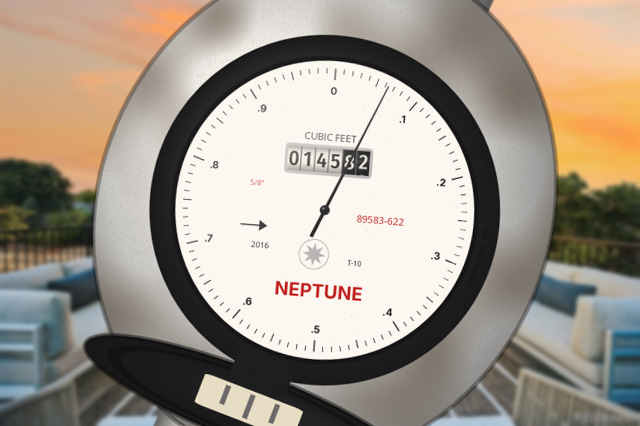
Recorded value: 14582.06 ft³
